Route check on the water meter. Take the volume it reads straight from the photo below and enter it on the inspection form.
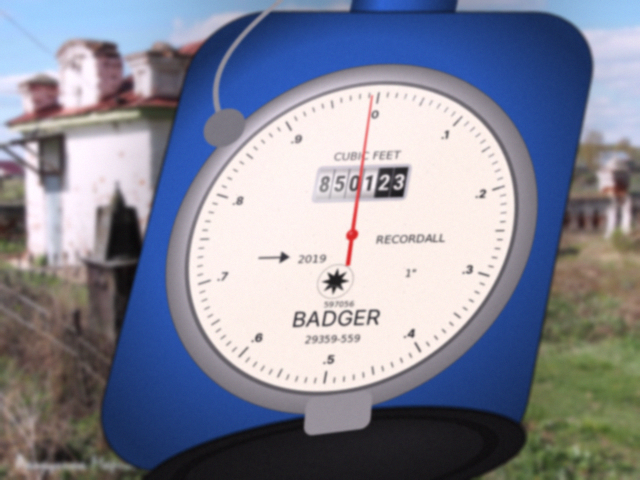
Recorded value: 850122.99 ft³
